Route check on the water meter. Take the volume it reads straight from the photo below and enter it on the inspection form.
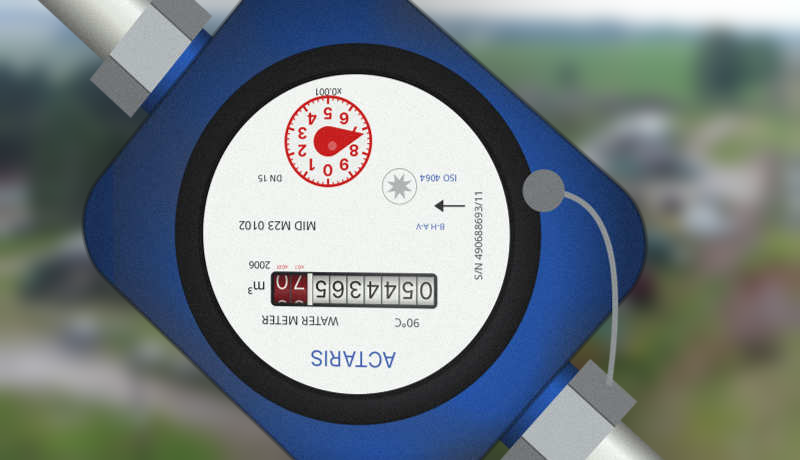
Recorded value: 544365.697 m³
